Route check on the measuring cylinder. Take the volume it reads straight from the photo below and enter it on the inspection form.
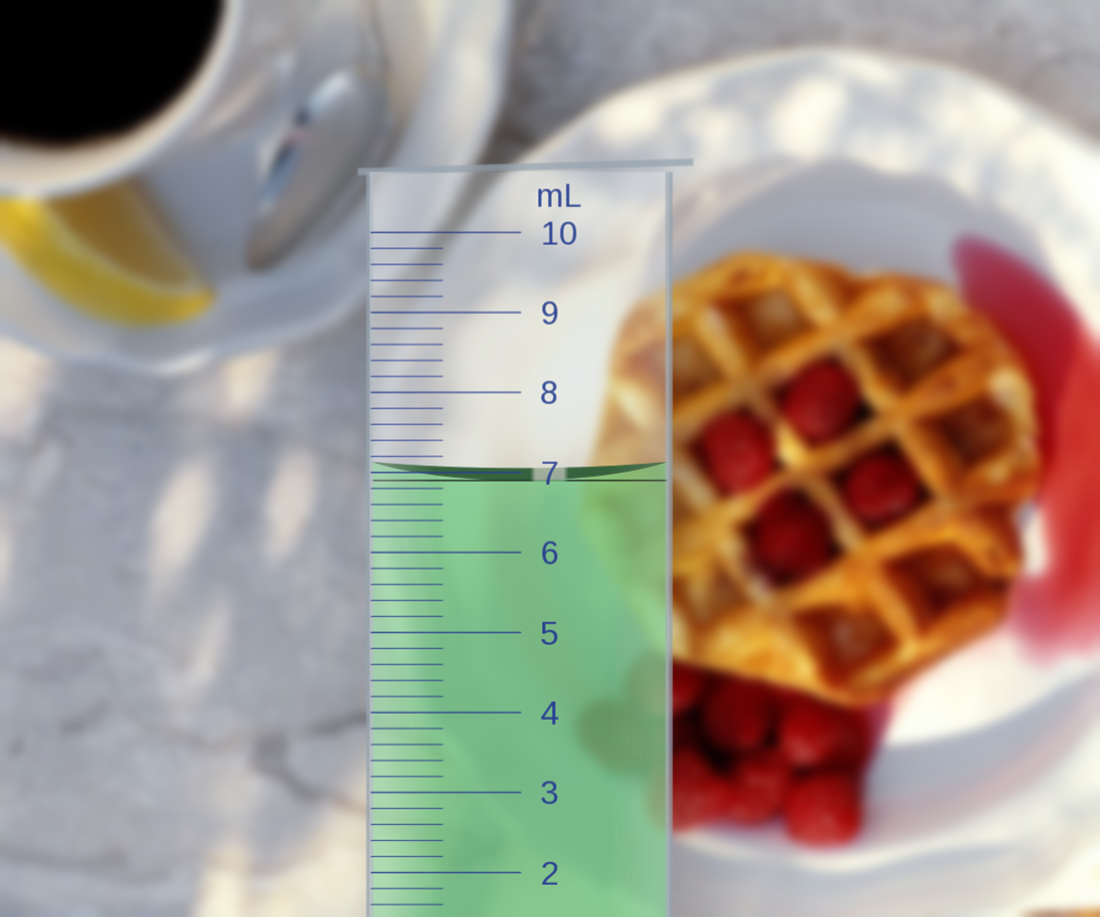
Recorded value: 6.9 mL
